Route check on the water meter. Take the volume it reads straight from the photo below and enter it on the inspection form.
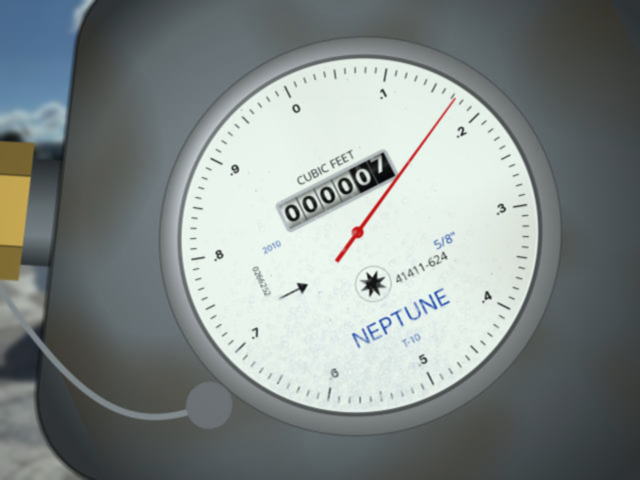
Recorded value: 7.17 ft³
